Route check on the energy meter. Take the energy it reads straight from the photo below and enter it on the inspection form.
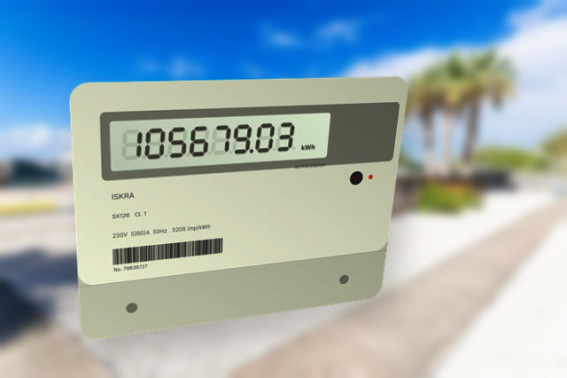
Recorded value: 105679.03 kWh
